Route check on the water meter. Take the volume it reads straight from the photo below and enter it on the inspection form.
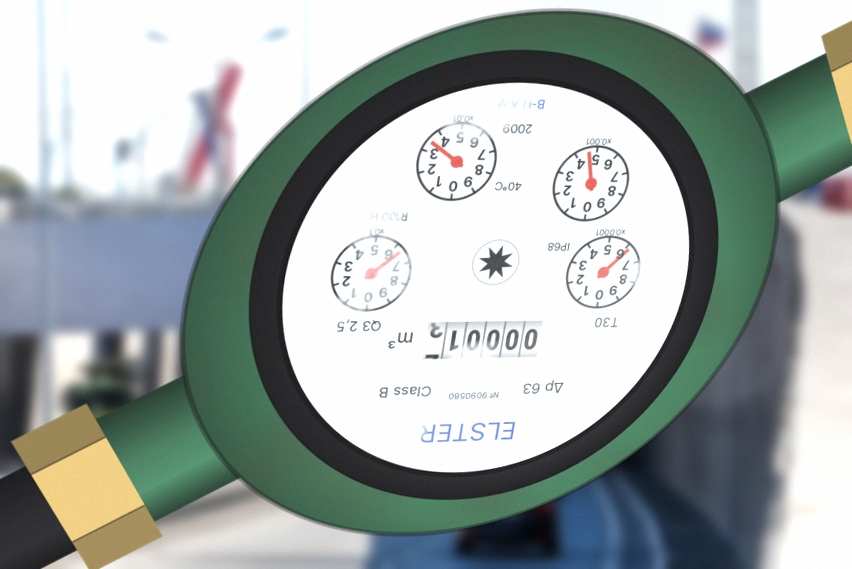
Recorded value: 12.6346 m³
